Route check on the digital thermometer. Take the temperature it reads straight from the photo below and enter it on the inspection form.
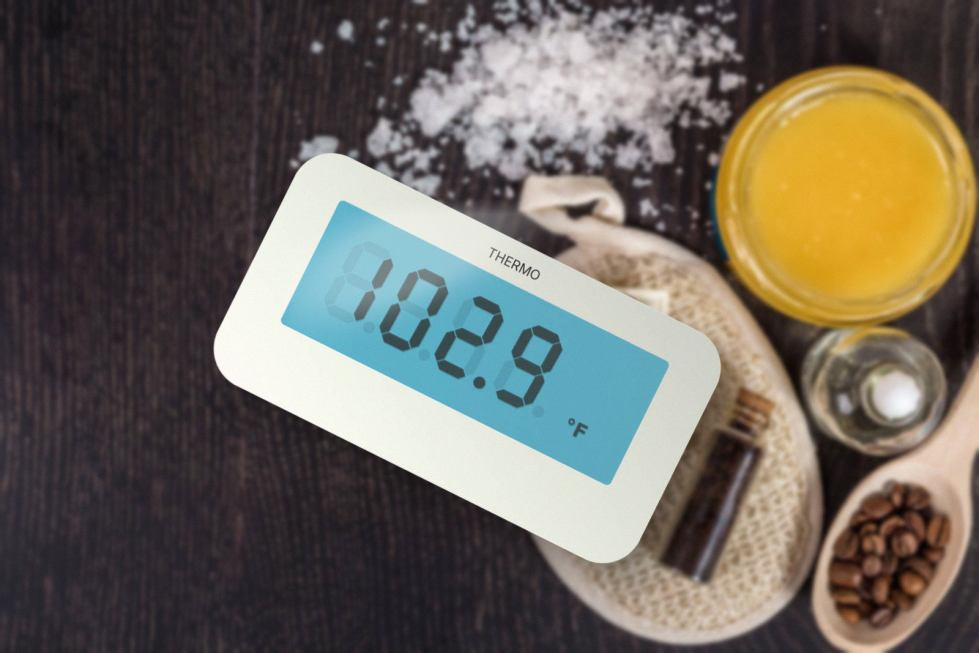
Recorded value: 102.9 °F
